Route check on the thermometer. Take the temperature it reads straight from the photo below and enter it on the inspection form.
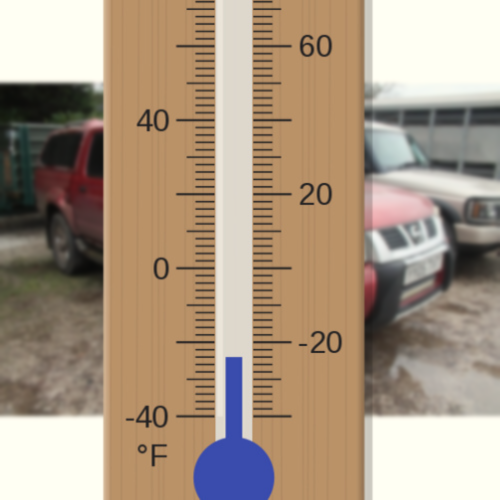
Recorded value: -24 °F
